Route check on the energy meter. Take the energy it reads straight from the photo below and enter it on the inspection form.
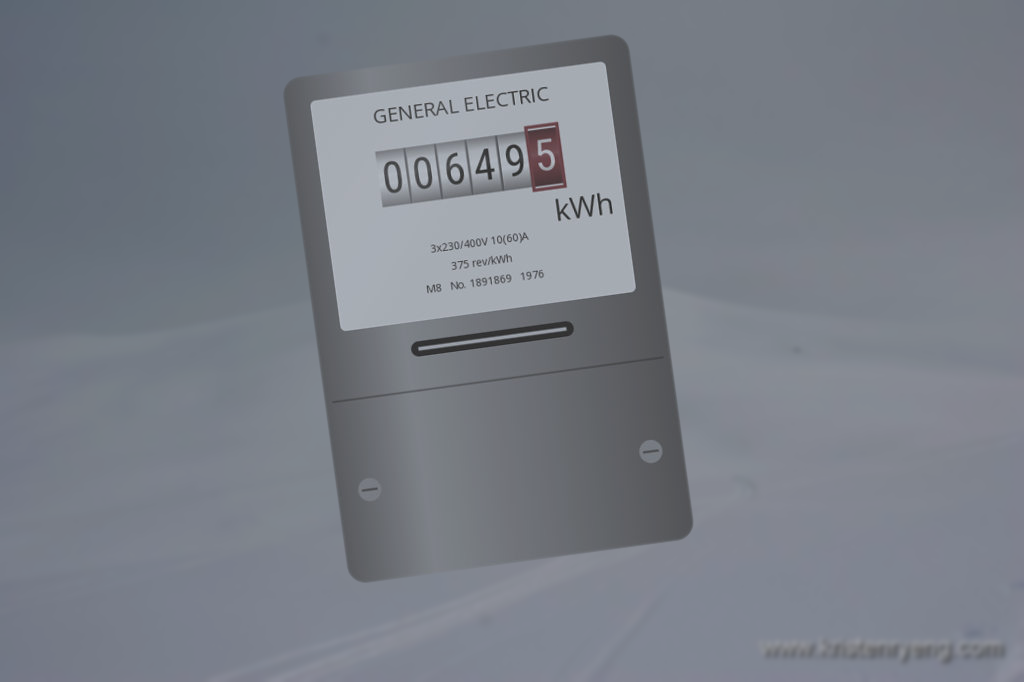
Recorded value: 649.5 kWh
